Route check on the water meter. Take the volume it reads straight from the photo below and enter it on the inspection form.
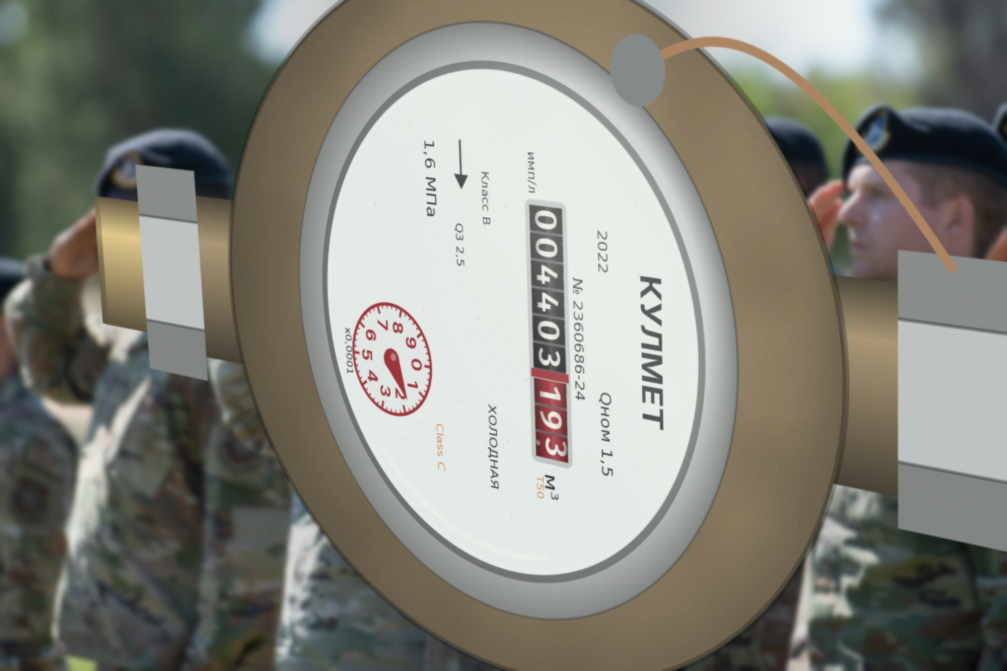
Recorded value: 4403.1931 m³
